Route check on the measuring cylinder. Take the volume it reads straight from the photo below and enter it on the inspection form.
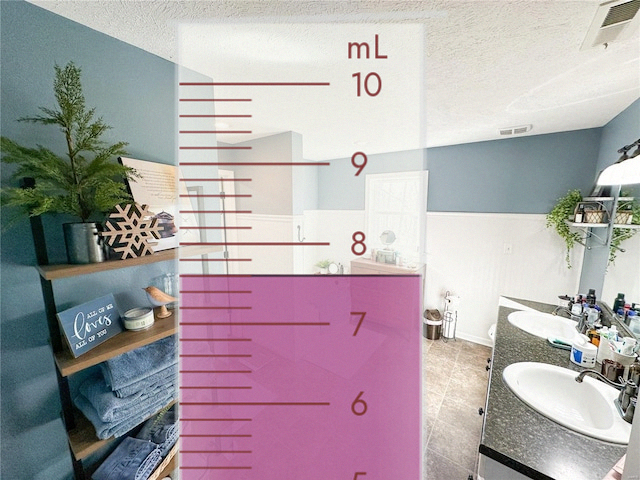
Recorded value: 7.6 mL
